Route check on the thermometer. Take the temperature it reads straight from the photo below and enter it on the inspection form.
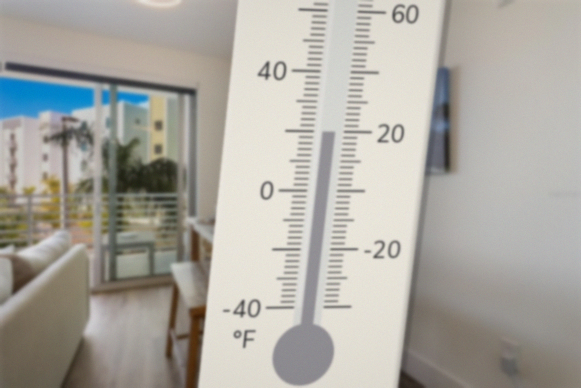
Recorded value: 20 °F
